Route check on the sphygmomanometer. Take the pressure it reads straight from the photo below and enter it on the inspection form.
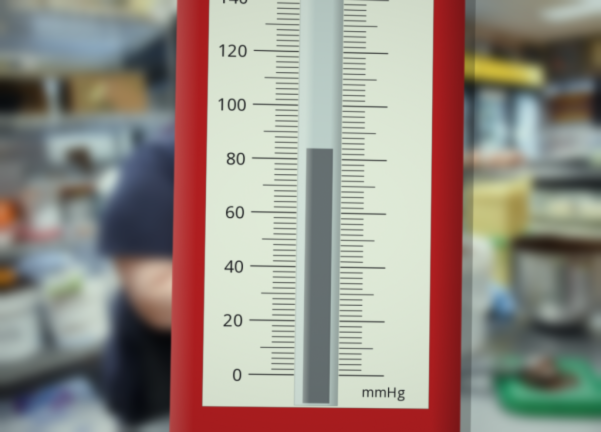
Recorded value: 84 mmHg
